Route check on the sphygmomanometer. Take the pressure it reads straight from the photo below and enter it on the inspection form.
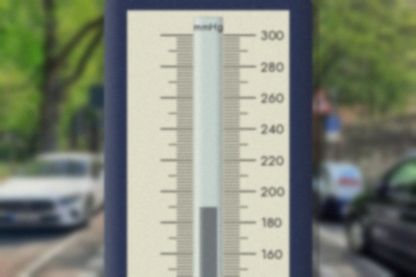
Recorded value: 190 mmHg
